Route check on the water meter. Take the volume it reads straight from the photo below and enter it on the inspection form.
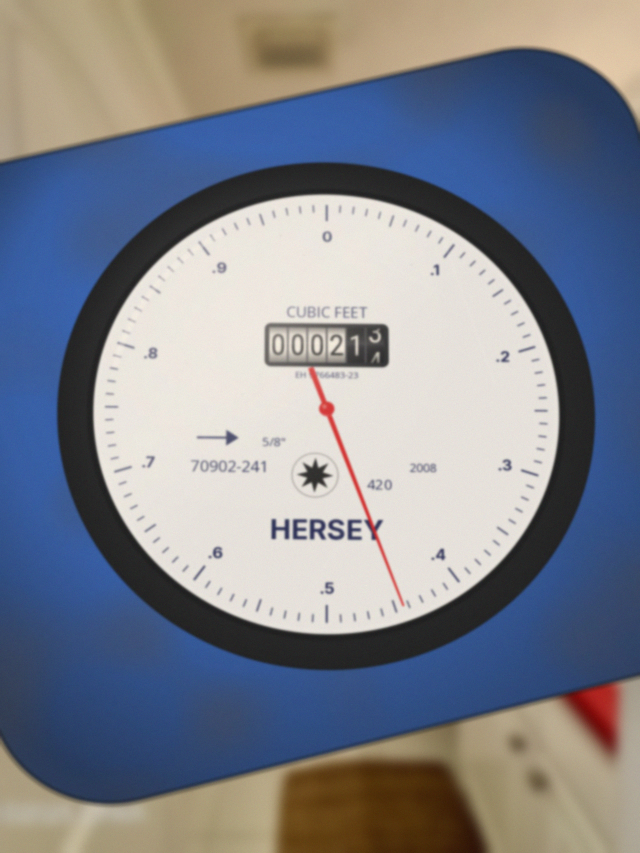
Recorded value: 213.44 ft³
